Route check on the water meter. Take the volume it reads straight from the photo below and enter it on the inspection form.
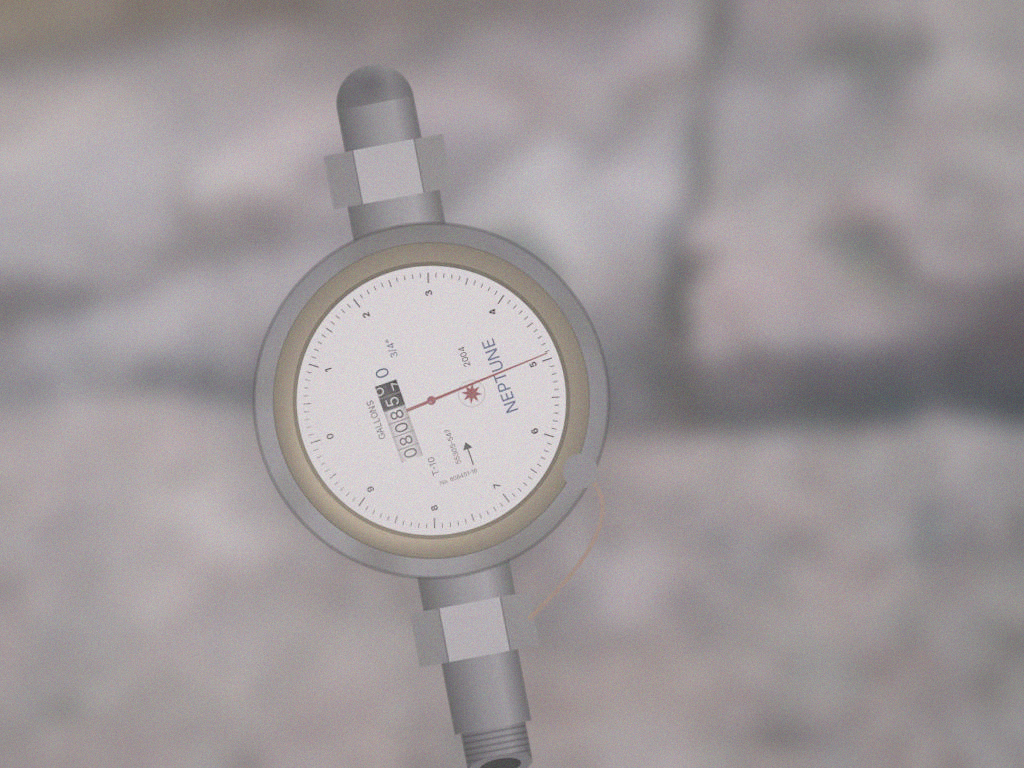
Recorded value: 808564.9 gal
